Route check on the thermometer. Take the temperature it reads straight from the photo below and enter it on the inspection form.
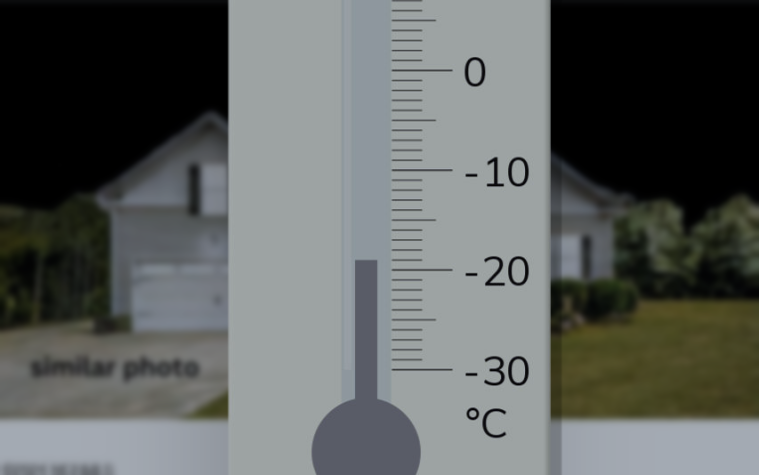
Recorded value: -19 °C
